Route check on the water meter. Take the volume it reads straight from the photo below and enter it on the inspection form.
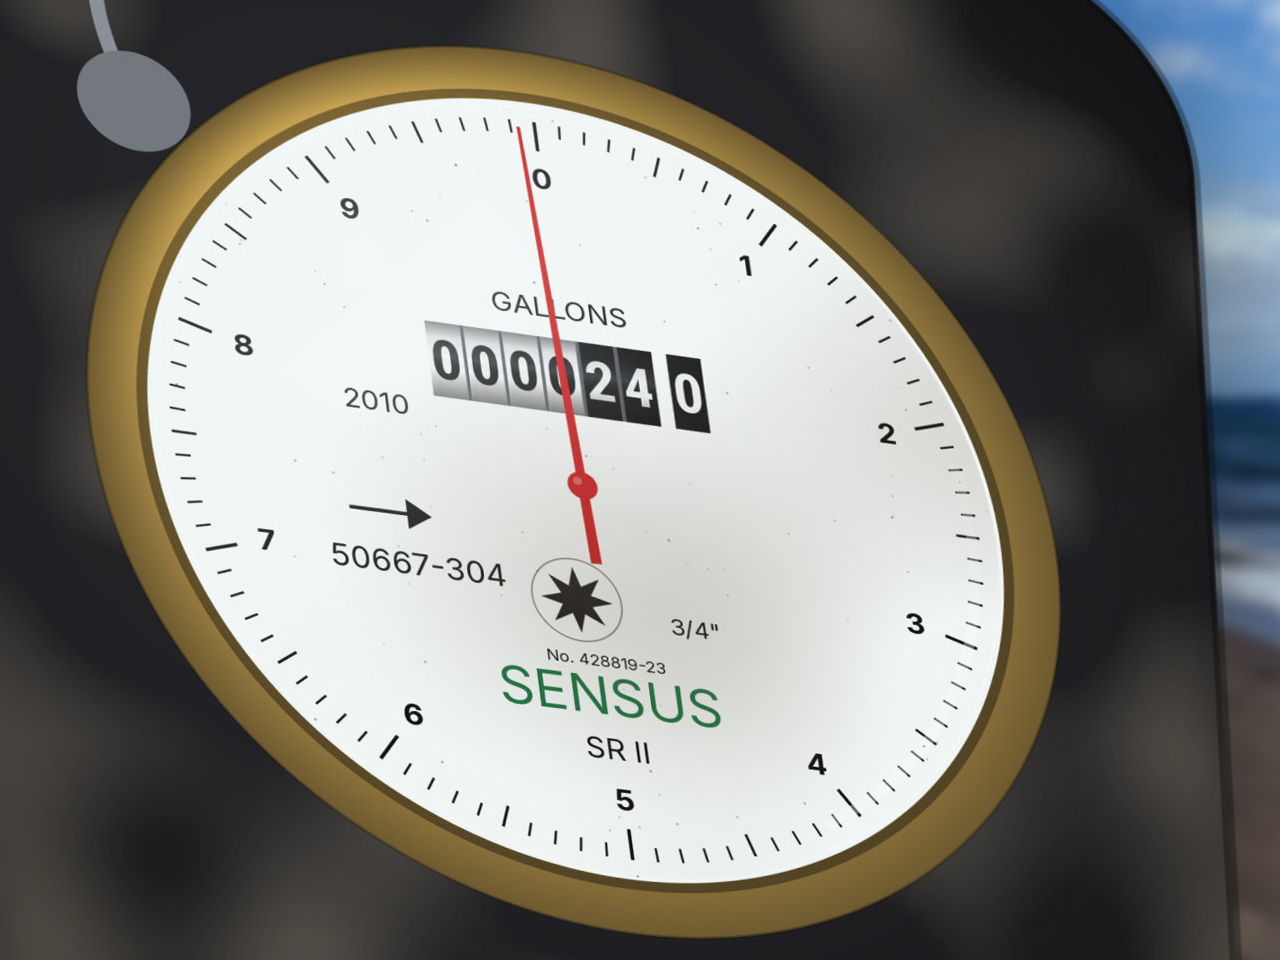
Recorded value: 239.9 gal
